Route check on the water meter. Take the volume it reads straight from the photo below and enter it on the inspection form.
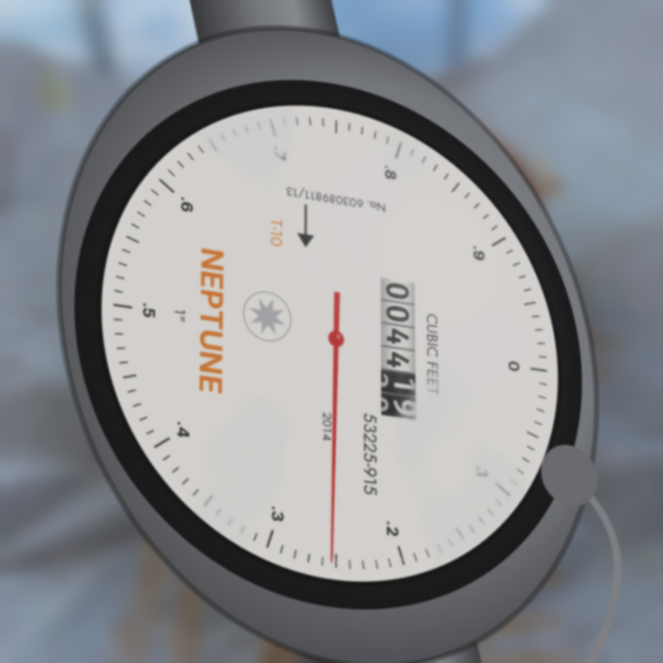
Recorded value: 4419.25 ft³
